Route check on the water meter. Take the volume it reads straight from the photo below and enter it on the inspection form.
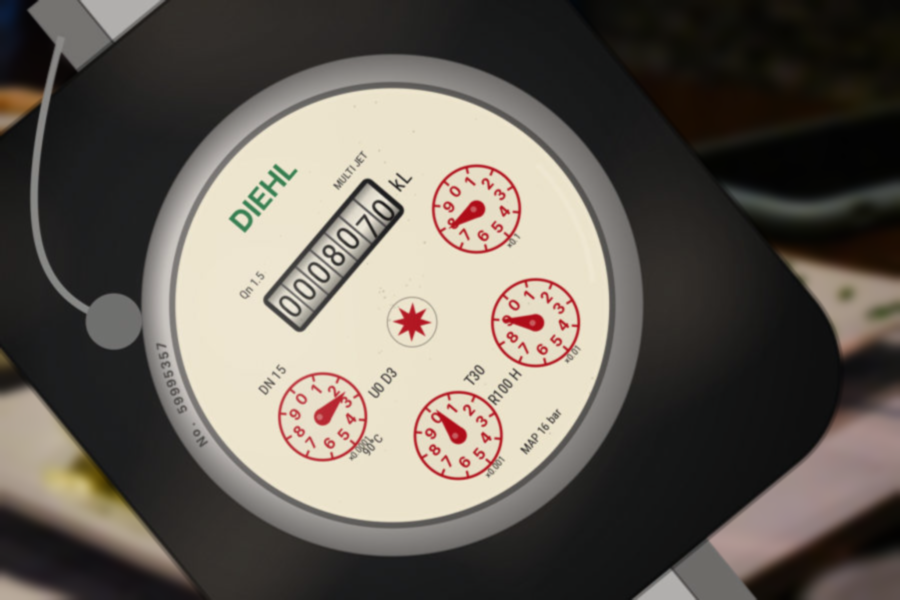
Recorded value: 8069.7902 kL
